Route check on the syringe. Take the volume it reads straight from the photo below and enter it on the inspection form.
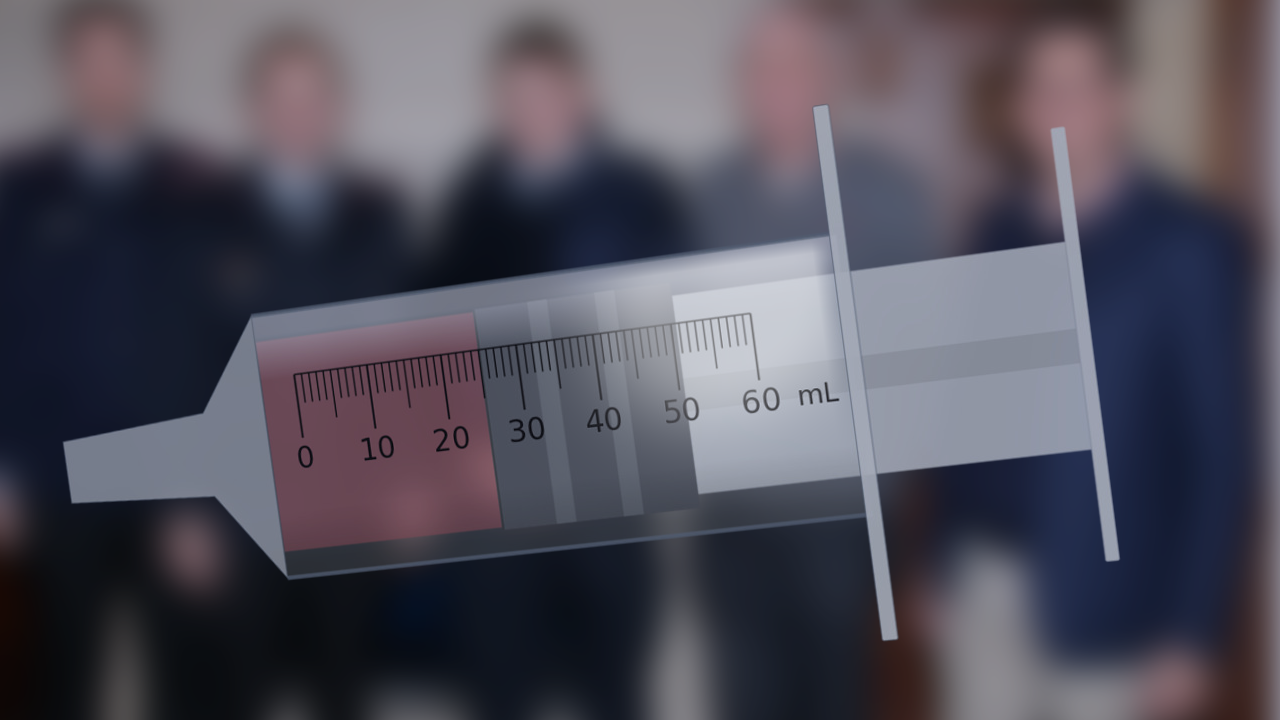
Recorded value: 25 mL
